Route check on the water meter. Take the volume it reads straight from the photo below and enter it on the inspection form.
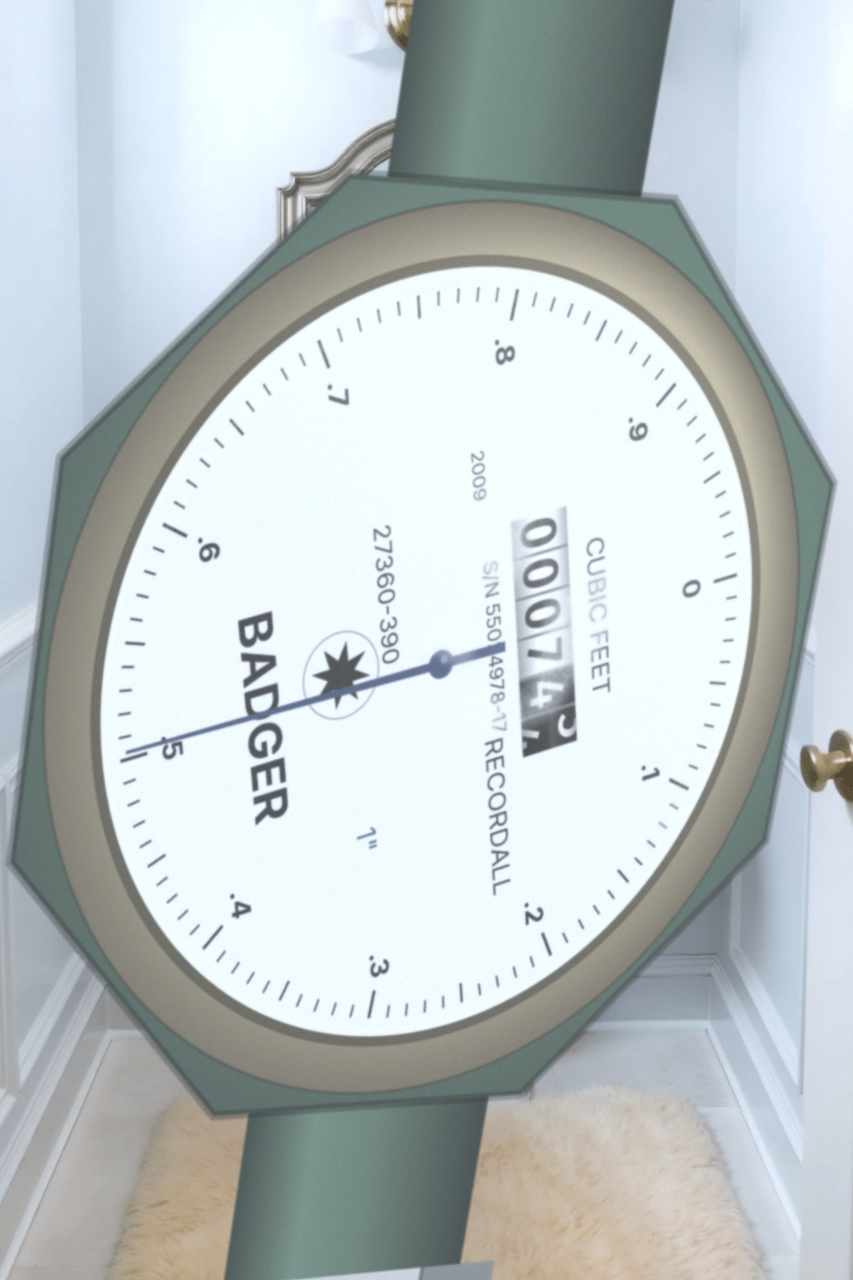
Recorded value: 743.50 ft³
